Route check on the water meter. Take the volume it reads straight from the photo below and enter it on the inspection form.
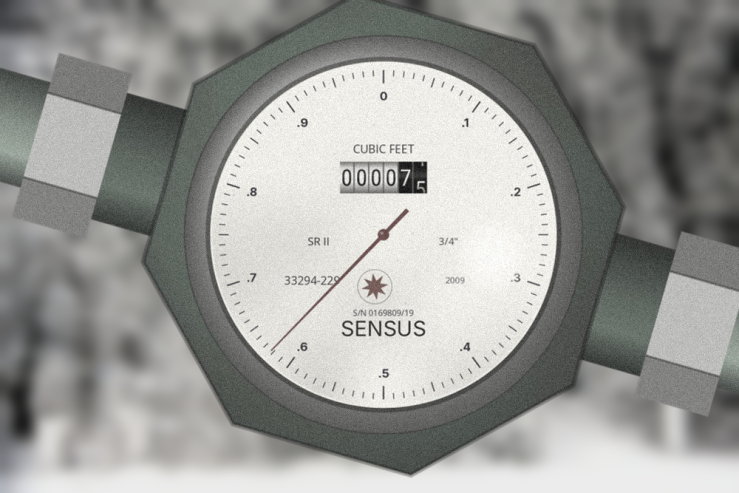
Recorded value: 74.62 ft³
